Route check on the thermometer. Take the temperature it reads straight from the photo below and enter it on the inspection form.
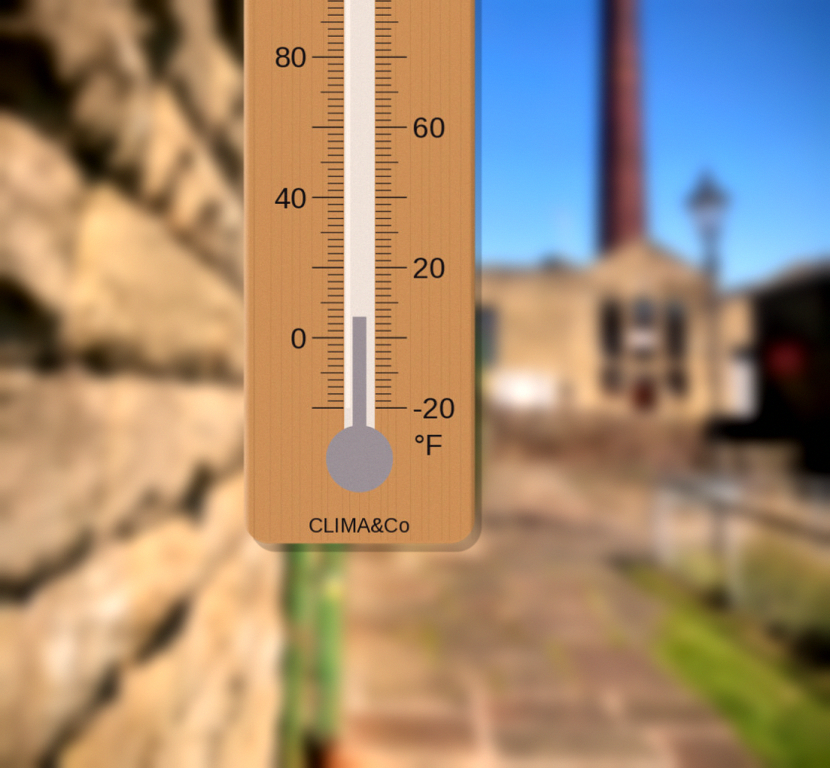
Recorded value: 6 °F
